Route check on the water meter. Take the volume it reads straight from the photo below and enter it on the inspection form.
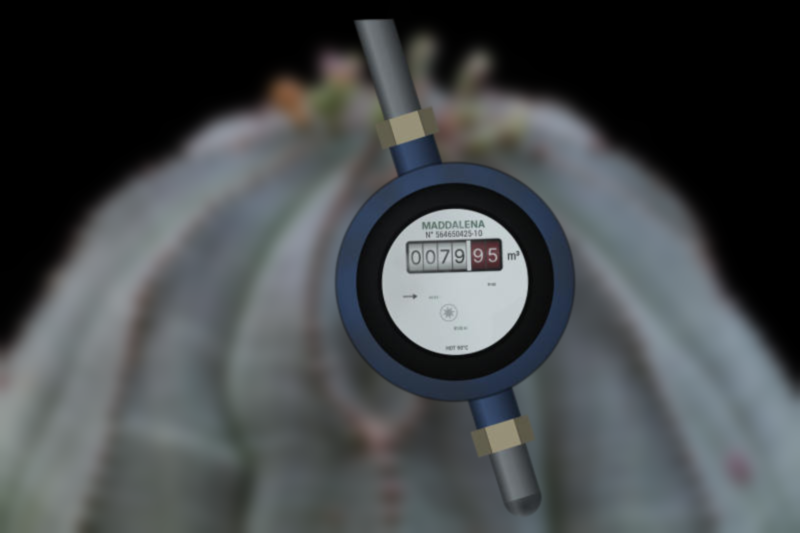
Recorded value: 79.95 m³
